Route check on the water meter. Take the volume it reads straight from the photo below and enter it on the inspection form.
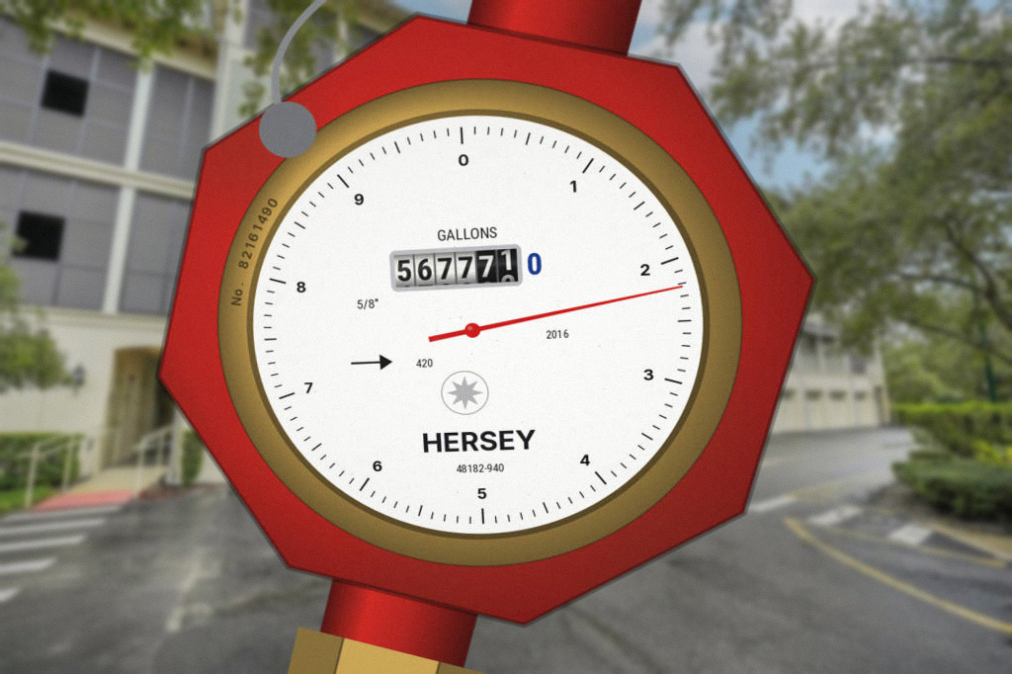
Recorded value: 5677712.2 gal
